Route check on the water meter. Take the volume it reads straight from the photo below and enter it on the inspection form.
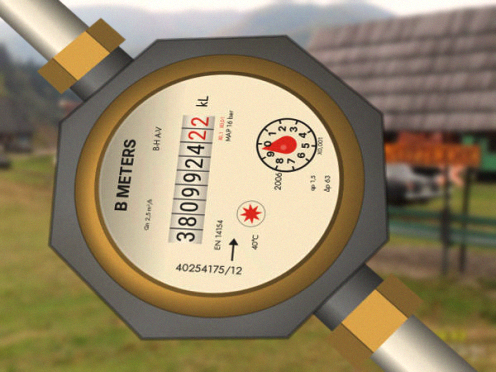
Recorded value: 3809924.219 kL
